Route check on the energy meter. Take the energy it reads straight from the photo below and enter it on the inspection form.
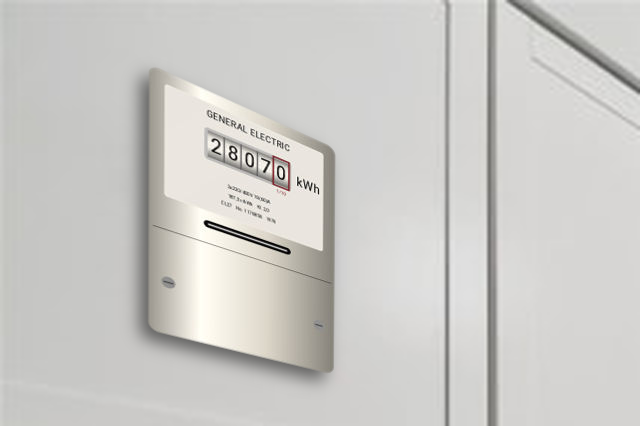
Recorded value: 2807.0 kWh
